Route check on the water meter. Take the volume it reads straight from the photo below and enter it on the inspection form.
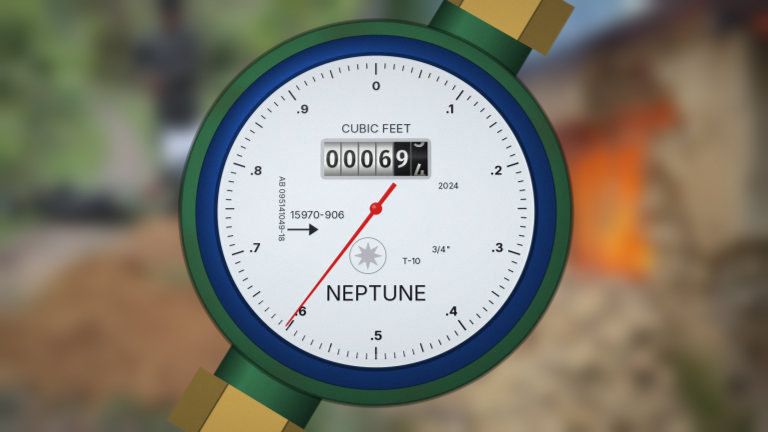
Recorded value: 693.60 ft³
